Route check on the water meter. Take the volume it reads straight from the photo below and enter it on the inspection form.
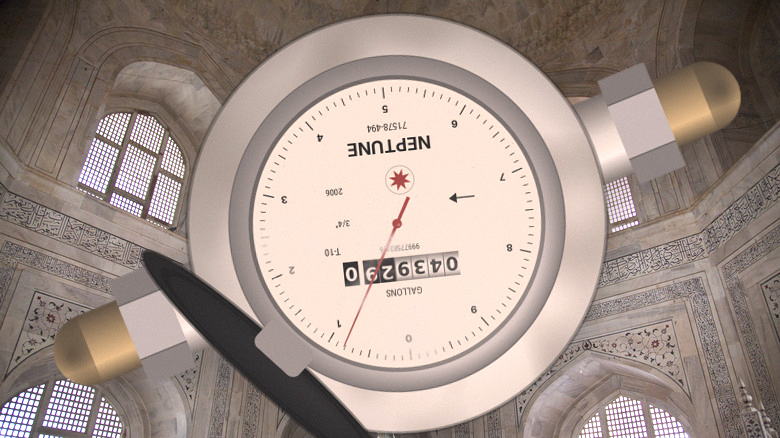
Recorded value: 439290.8 gal
